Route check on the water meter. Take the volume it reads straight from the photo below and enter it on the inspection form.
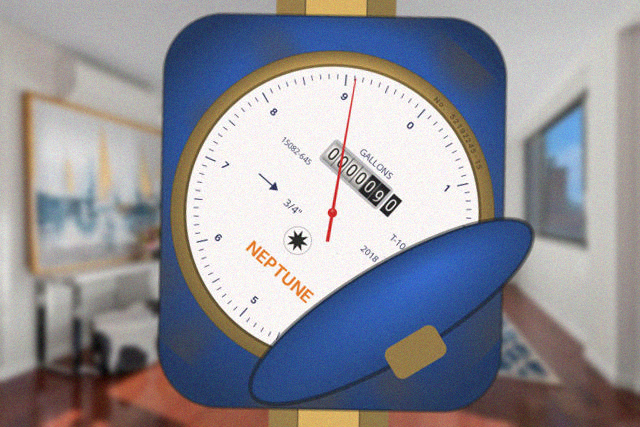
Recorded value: 89.1 gal
